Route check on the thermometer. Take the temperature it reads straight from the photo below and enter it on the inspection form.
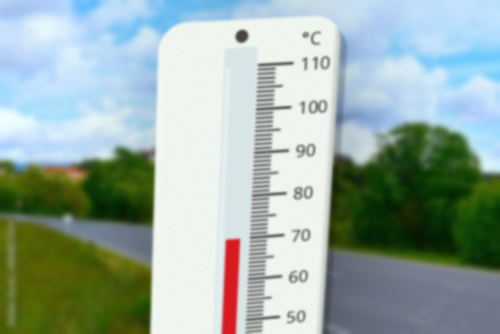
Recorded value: 70 °C
